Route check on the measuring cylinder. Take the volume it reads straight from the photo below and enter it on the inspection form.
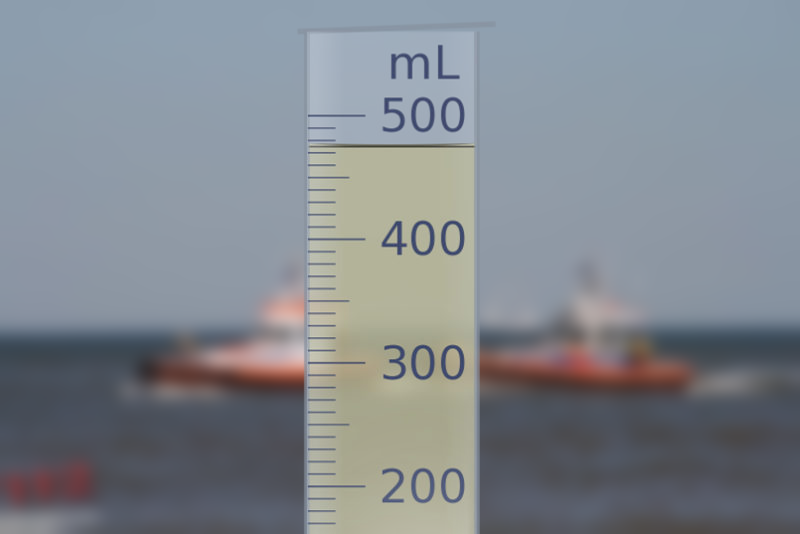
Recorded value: 475 mL
